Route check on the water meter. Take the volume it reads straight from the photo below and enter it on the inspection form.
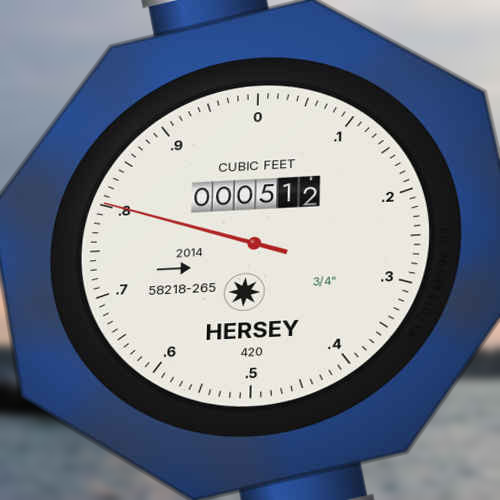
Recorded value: 511.80 ft³
